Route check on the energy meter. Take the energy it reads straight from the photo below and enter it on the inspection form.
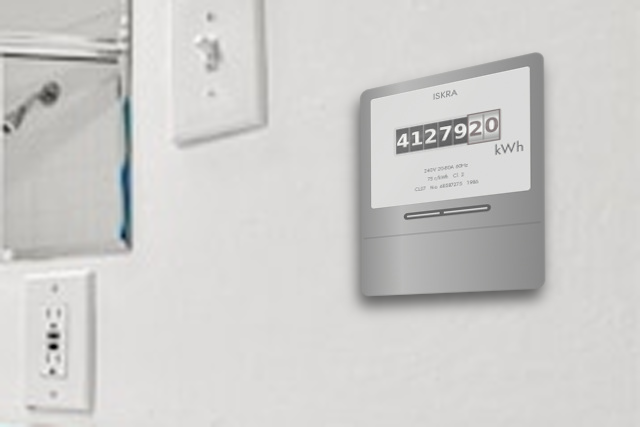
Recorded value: 41279.20 kWh
